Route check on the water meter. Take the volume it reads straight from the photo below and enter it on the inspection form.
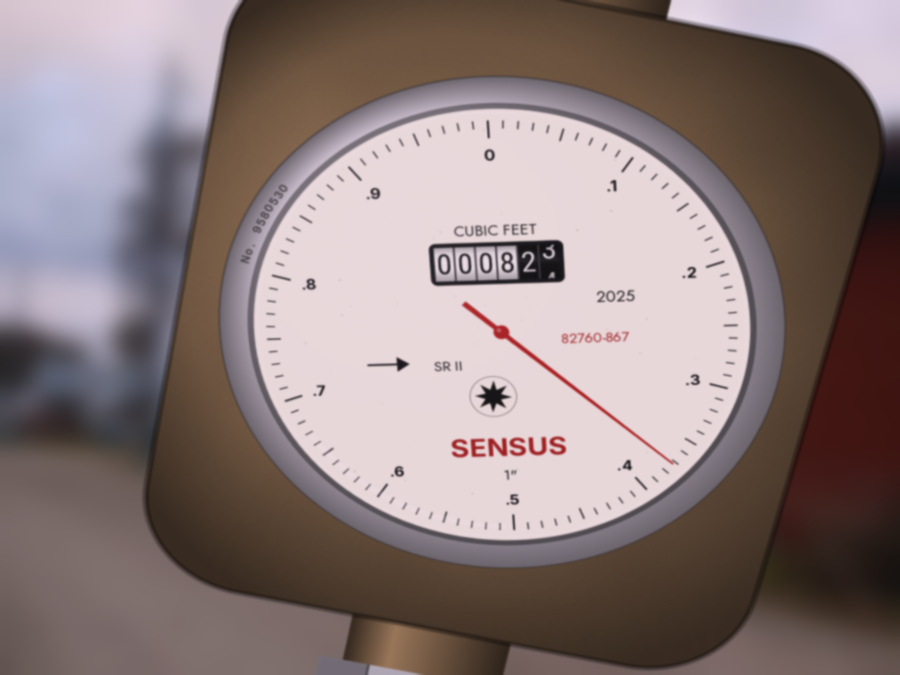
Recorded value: 823.37 ft³
